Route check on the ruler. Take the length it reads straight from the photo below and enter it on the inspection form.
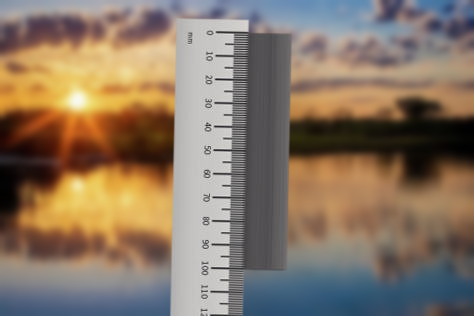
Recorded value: 100 mm
